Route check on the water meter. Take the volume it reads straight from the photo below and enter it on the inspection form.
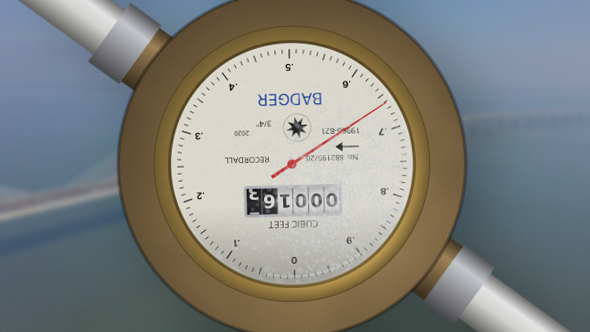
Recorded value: 162.66 ft³
